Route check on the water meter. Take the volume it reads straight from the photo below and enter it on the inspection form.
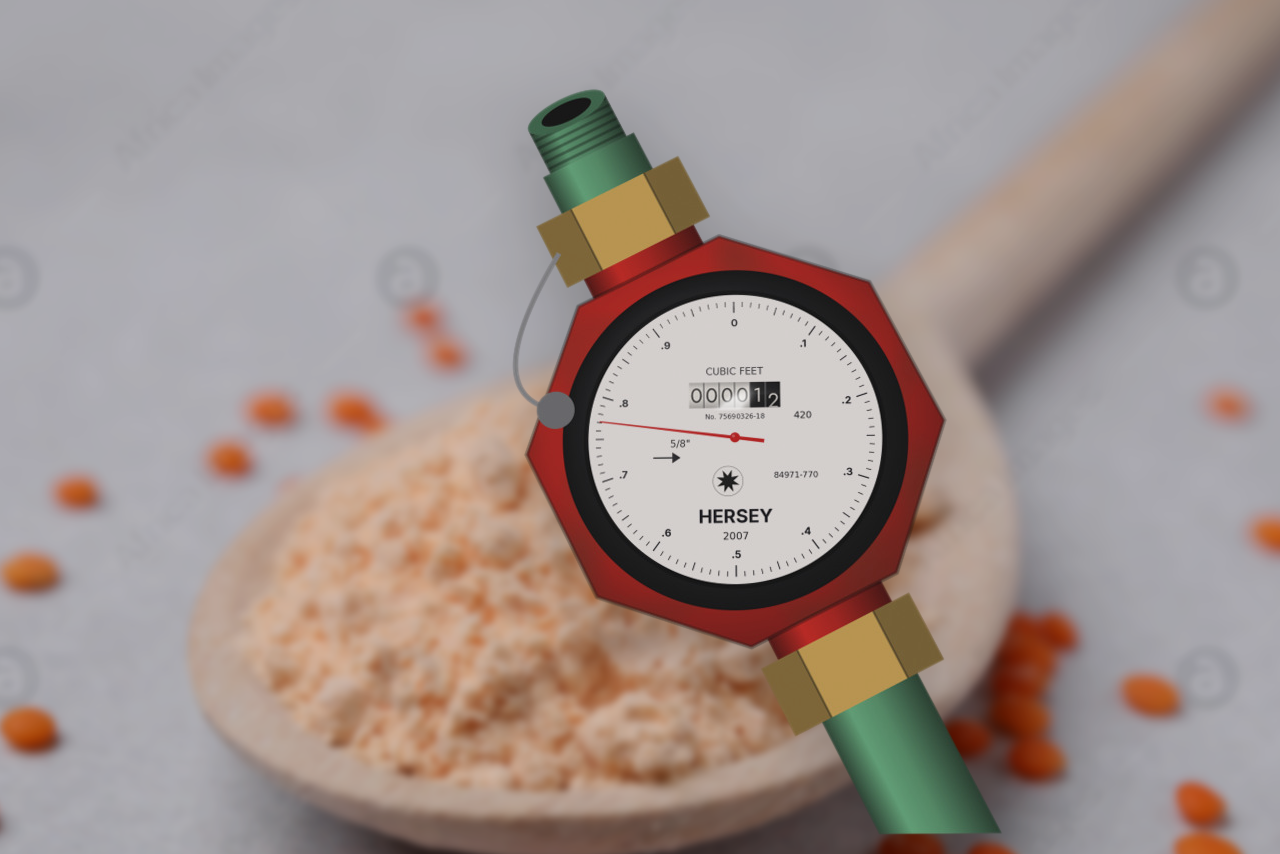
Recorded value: 11.77 ft³
